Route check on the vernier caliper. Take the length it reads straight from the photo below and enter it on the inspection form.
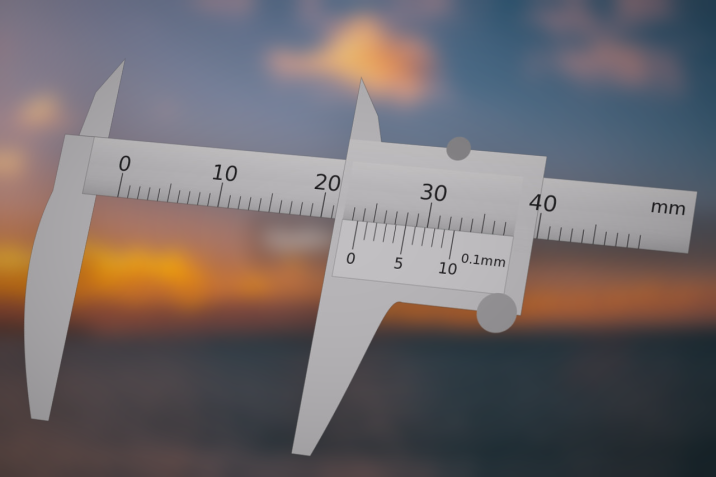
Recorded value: 23.5 mm
